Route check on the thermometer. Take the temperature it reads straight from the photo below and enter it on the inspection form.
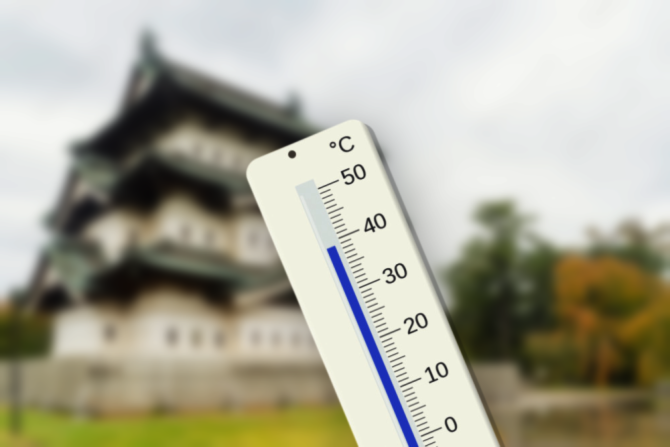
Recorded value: 39 °C
